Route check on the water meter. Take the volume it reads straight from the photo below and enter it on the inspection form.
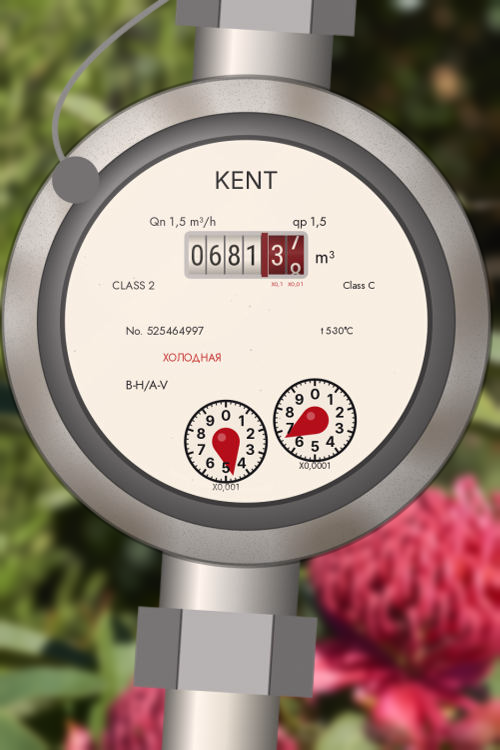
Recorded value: 681.3746 m³
